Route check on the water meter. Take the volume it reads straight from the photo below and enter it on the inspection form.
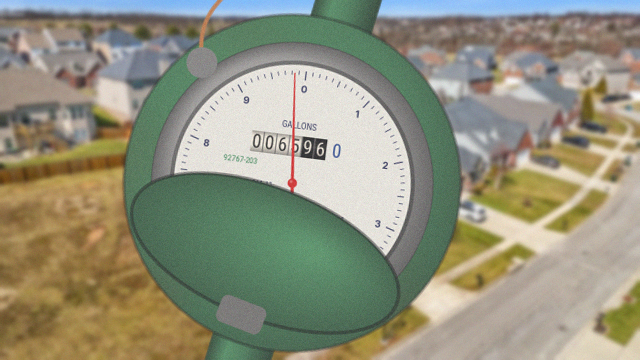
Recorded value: 65959.8 gal
